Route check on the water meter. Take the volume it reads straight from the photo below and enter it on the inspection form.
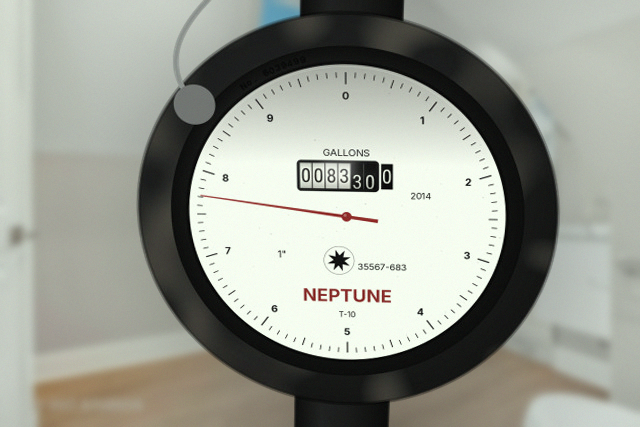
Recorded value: 83297.7 gal
